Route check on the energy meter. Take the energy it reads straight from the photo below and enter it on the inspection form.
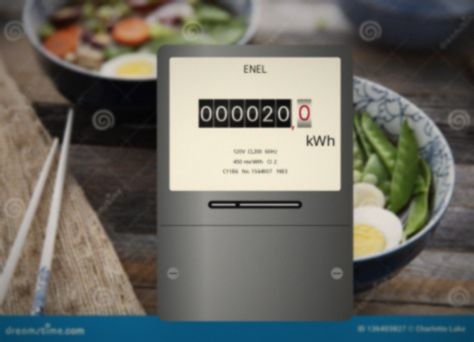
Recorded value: 20.0 kWh
